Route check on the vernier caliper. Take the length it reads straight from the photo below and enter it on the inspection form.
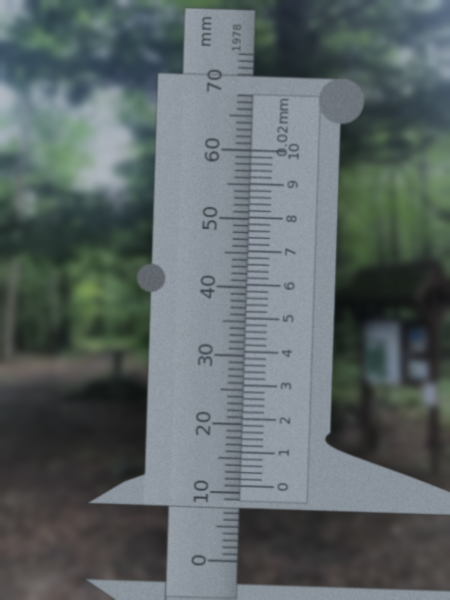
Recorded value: 11.0 mm
